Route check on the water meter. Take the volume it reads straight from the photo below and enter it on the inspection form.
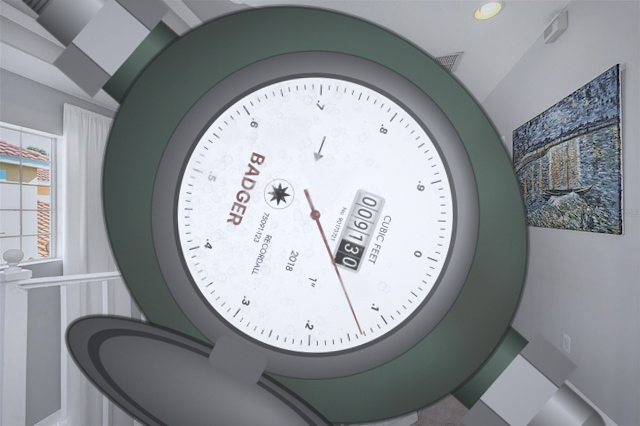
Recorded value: 9130.13 ft³
